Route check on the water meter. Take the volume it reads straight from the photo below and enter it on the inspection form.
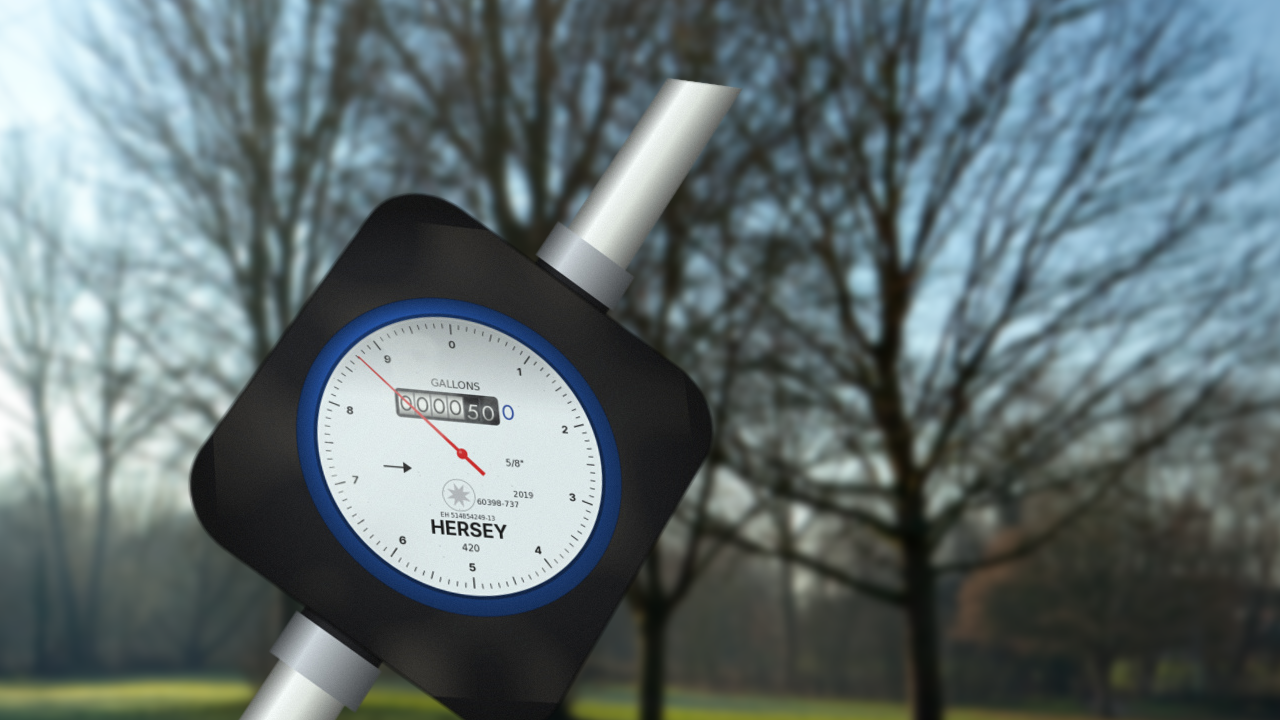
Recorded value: 498.7 gal
